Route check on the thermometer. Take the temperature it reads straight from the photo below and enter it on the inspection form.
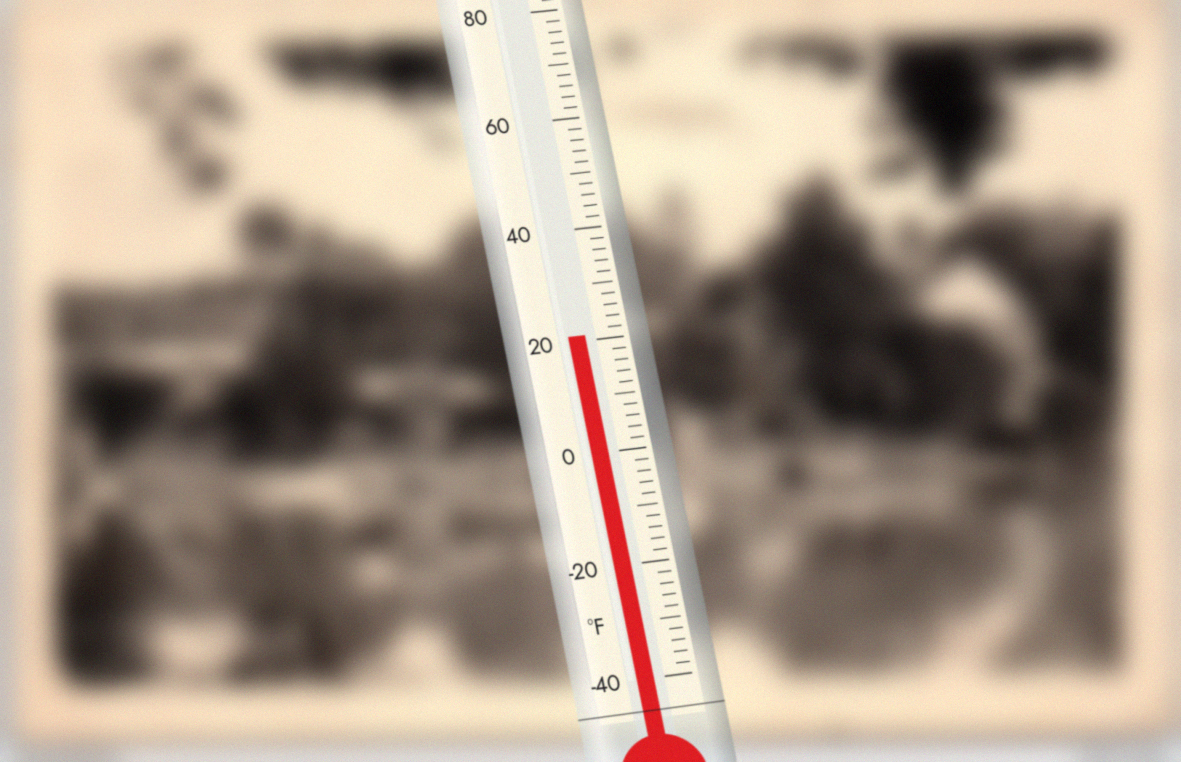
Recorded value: 21 °F
